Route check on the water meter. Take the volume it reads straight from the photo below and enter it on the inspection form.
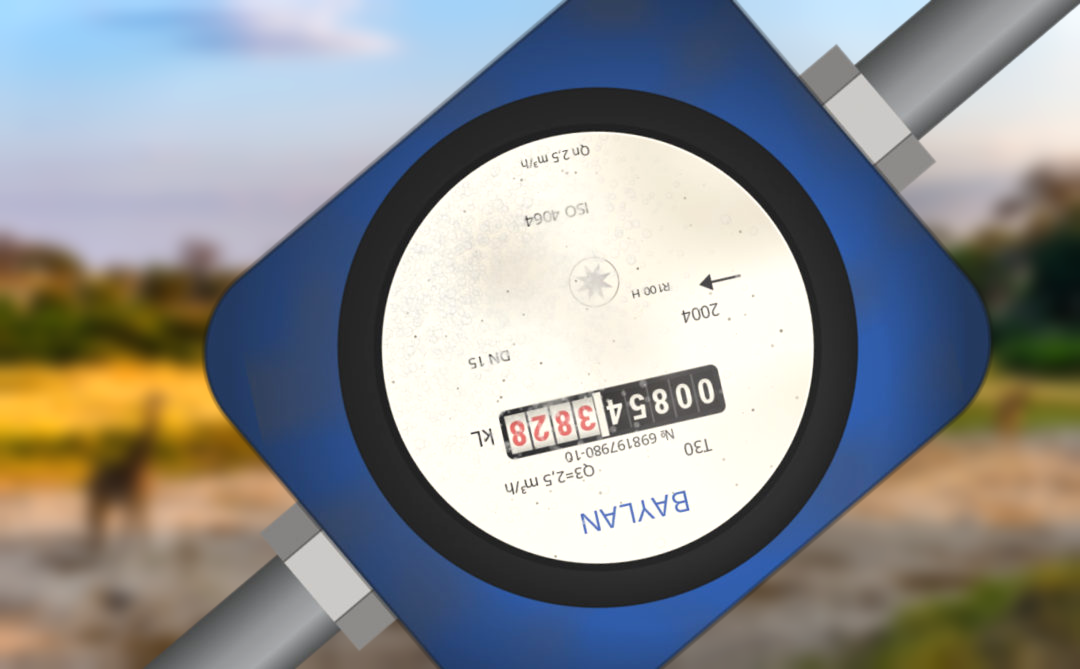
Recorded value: 854.3828 kL
